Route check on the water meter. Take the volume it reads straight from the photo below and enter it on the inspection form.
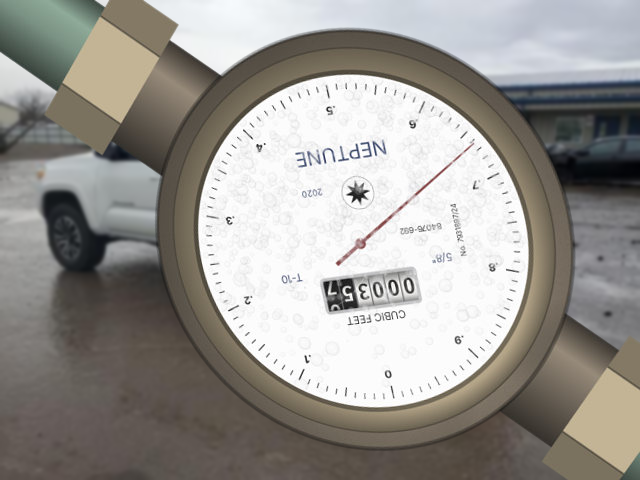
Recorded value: 356.66 ft³
